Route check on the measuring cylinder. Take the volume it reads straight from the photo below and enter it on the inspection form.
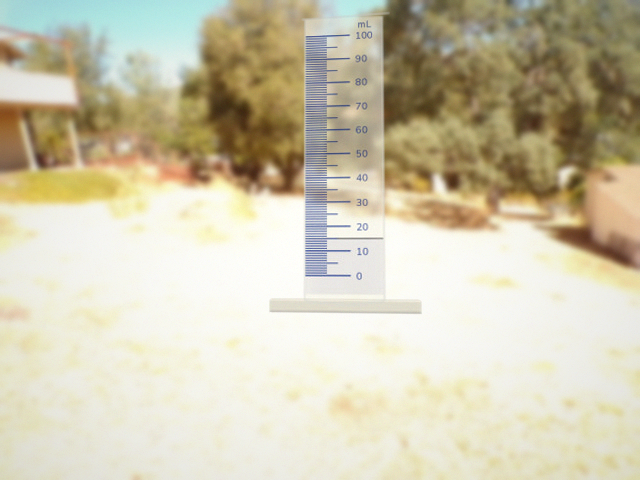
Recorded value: 15 mL
